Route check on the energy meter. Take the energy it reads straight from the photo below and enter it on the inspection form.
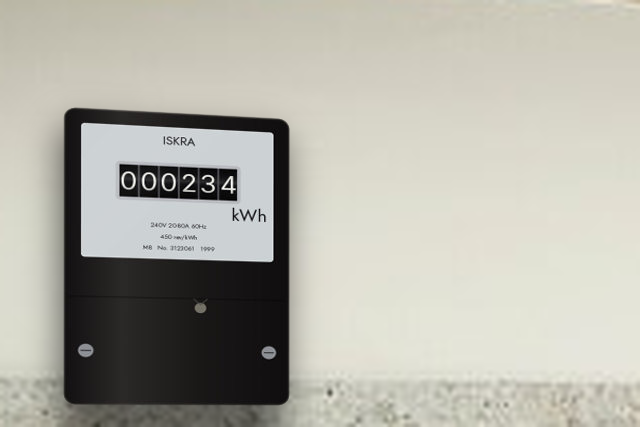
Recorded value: 234 kWh
